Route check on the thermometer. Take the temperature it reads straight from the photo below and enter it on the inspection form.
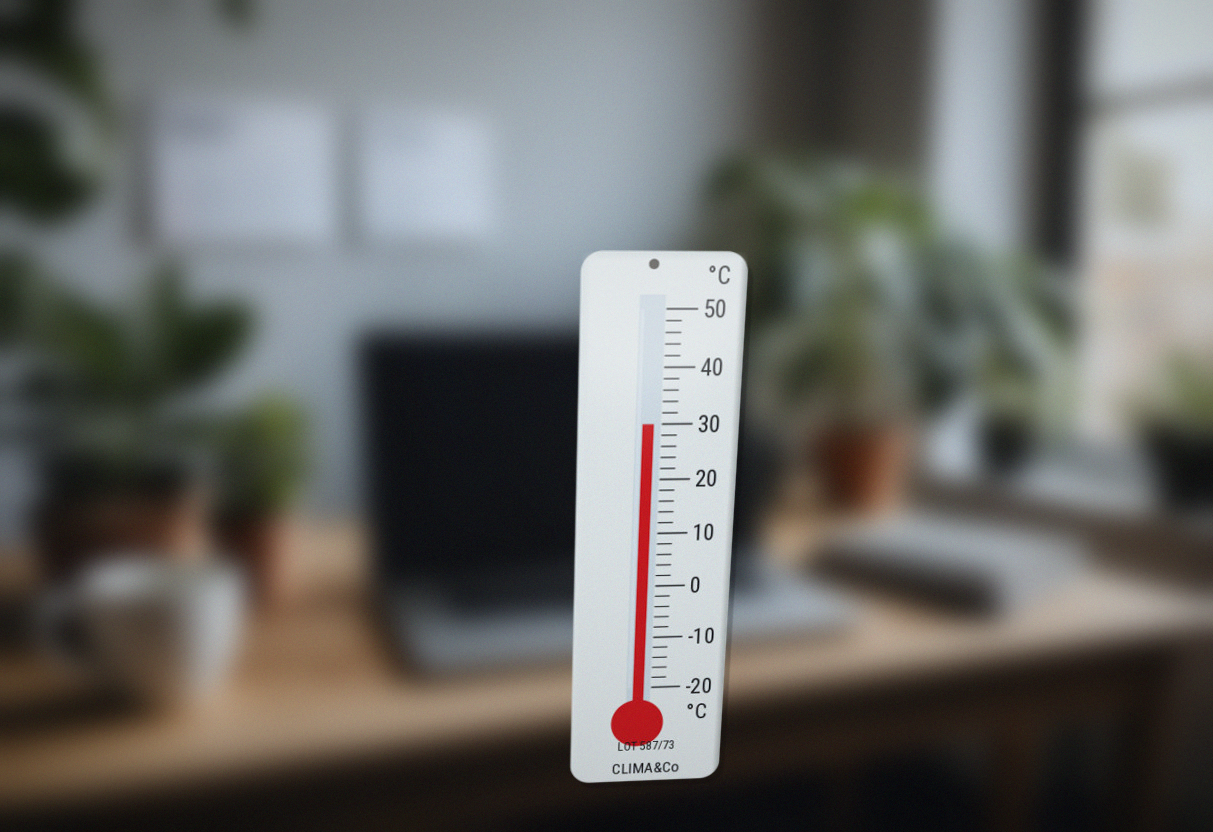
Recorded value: 30 °C
